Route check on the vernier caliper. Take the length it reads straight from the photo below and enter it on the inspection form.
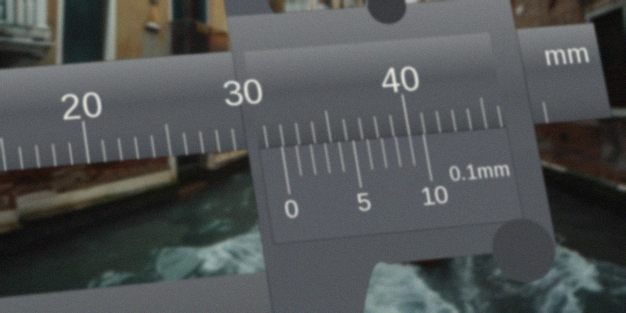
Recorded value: 31.9 mm
